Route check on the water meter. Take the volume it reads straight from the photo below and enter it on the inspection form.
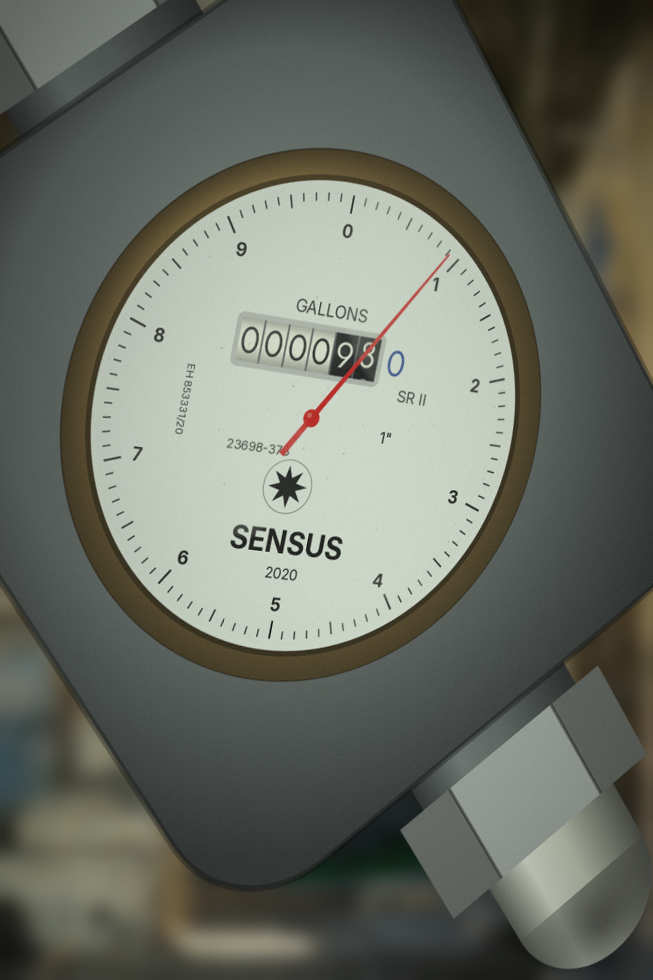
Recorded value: 980.9 gal
